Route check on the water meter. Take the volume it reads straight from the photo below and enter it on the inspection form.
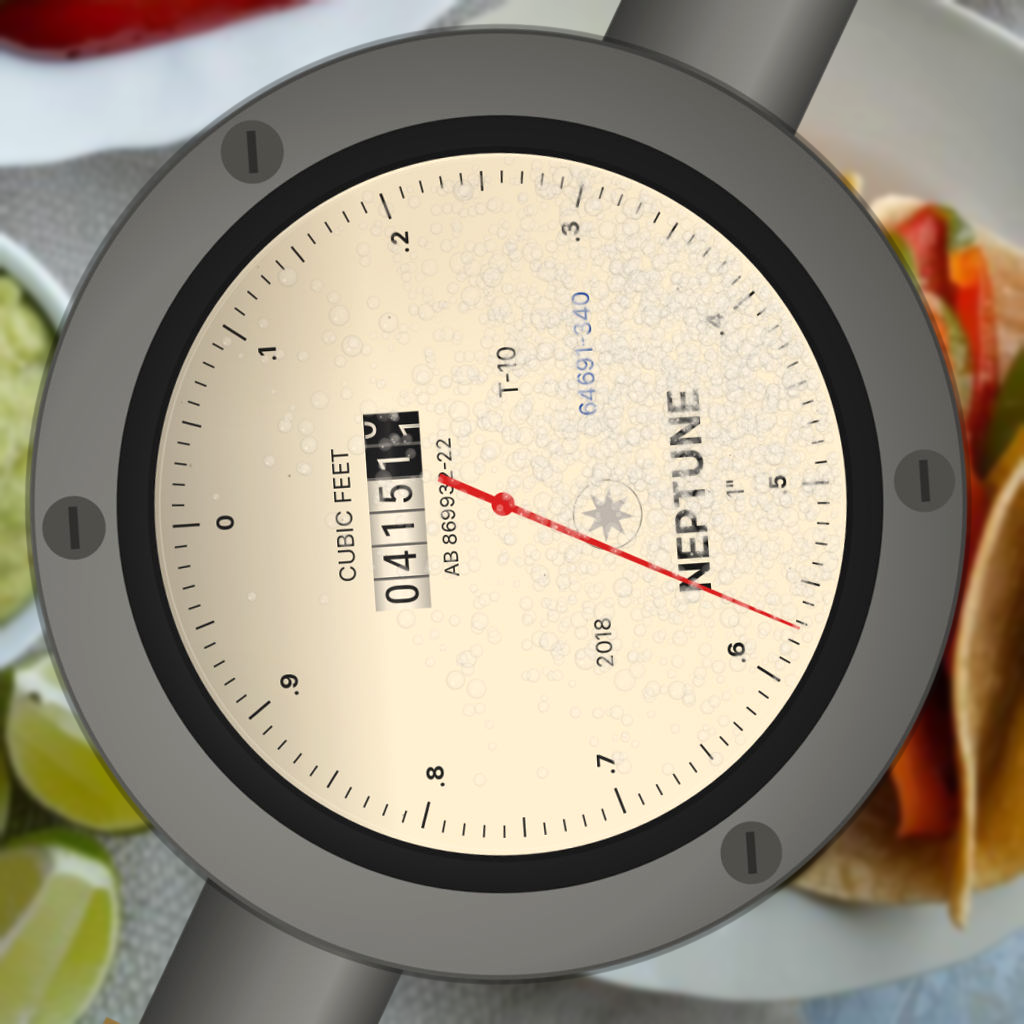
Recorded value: 41510.57 ft³
